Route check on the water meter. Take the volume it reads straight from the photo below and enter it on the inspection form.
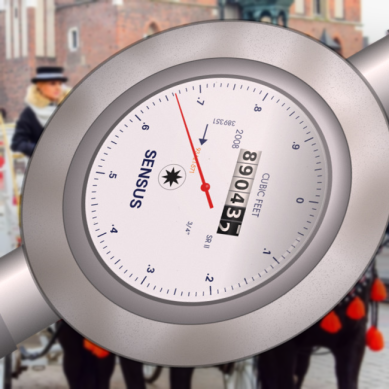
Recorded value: 890431.66 ft³
